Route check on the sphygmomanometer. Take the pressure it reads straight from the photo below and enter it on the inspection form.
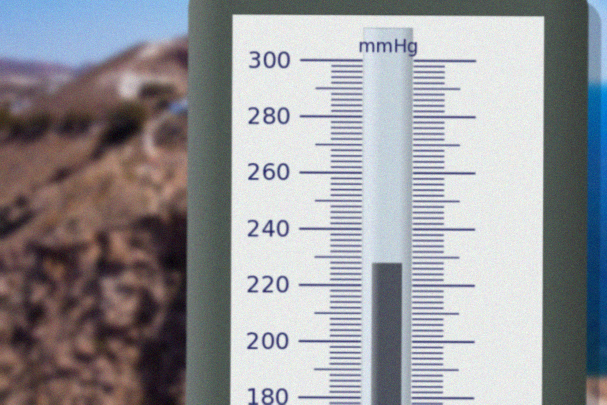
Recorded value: 228 mmHg
